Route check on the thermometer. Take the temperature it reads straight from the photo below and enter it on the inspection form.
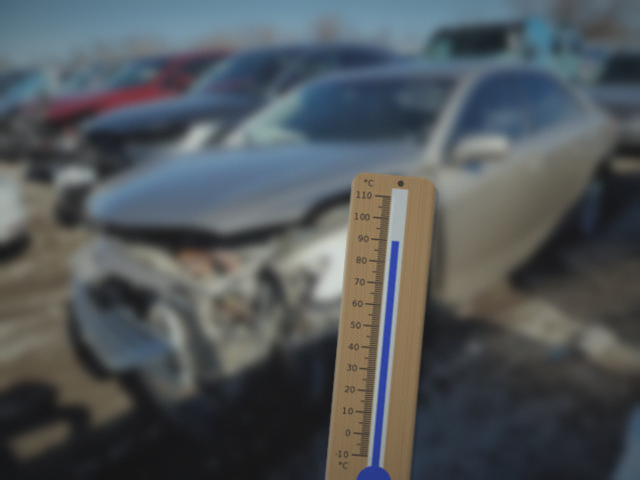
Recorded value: 90 °C
